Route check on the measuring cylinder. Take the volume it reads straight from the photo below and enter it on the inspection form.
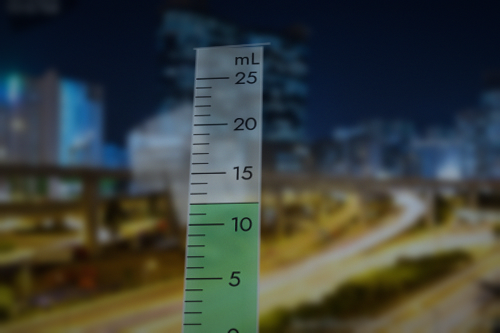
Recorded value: 12 mL
